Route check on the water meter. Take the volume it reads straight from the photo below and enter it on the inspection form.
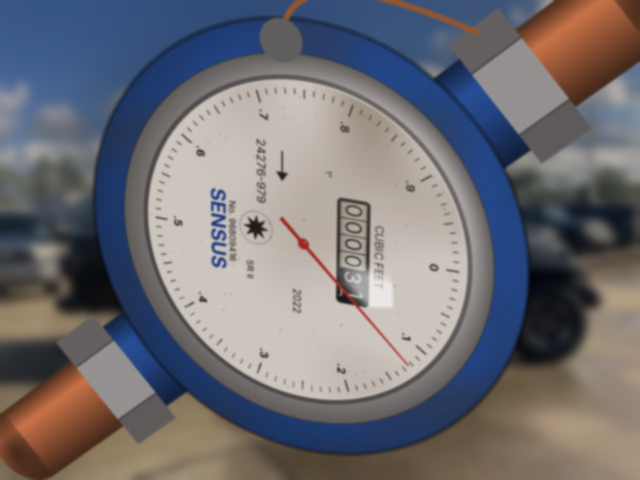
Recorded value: 31.12 ft³
